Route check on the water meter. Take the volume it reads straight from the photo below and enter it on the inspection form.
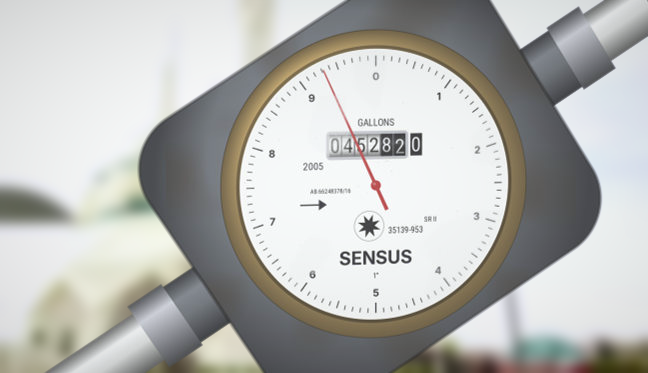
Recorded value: 452819.3 gal
